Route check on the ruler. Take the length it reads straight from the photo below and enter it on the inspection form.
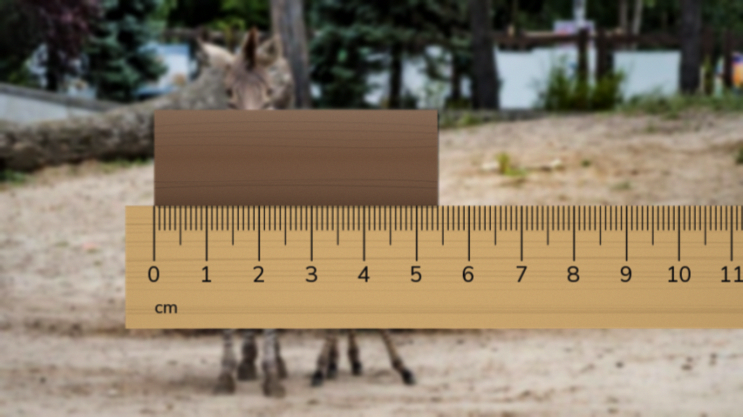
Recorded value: 5.4 cm
